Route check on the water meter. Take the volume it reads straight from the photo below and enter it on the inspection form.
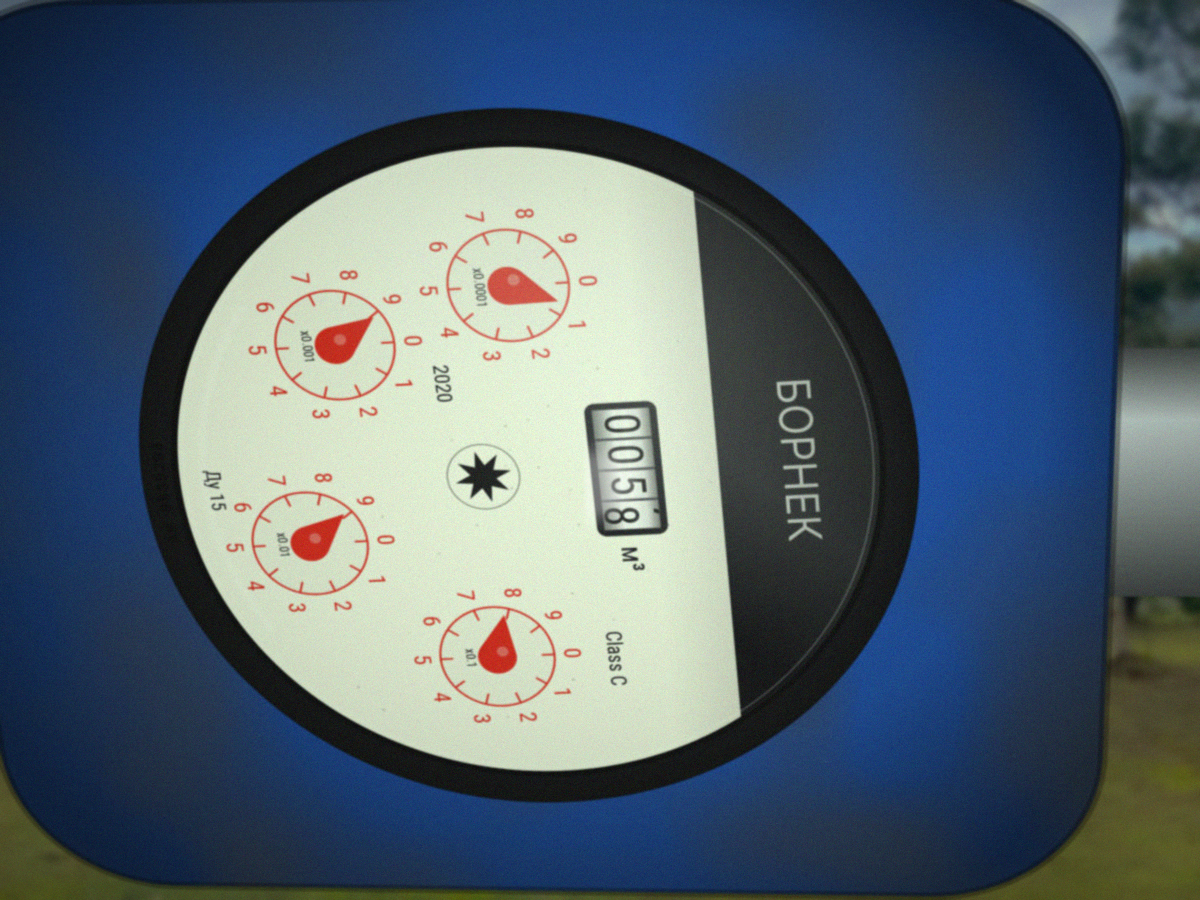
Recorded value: 57.7890 m³
